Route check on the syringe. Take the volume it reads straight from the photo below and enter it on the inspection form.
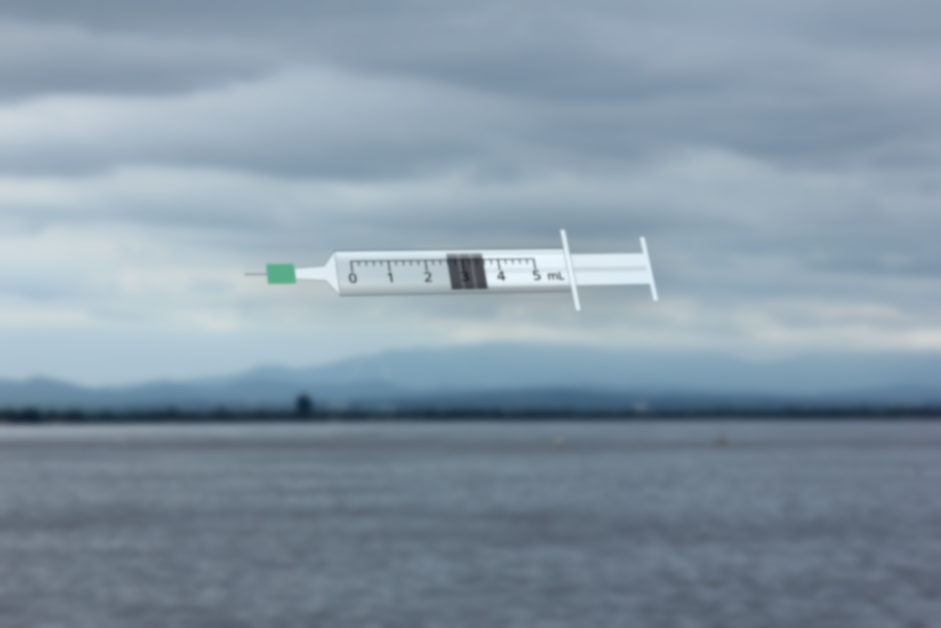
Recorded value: 2.6 mL
